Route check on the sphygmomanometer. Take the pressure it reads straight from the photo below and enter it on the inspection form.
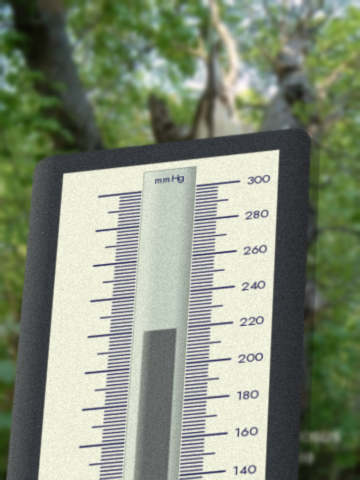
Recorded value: 220 mmHg
